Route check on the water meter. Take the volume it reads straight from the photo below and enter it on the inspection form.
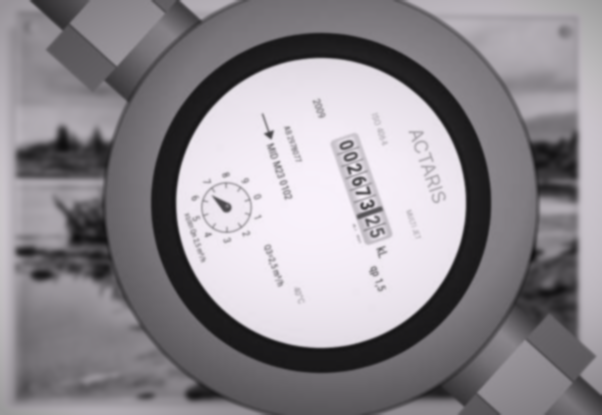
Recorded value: 2673.256 kL
